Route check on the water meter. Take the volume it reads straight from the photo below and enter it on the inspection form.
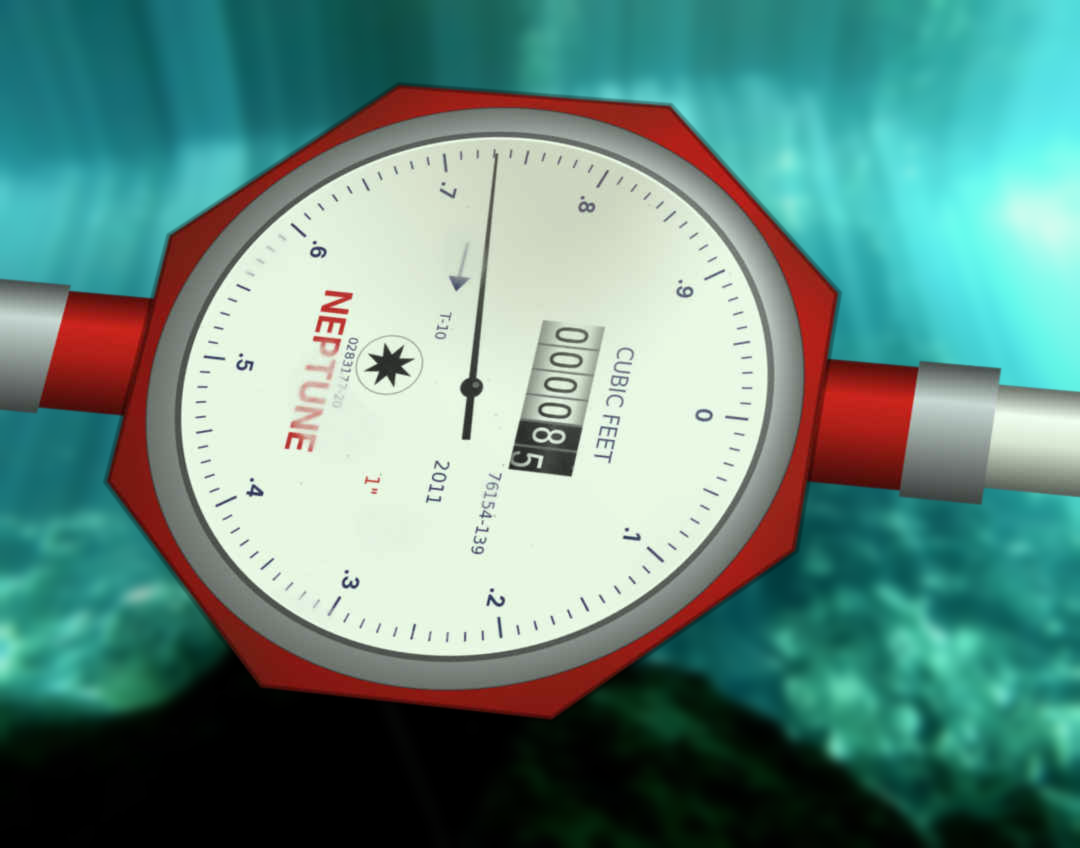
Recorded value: 84.73 ft³
